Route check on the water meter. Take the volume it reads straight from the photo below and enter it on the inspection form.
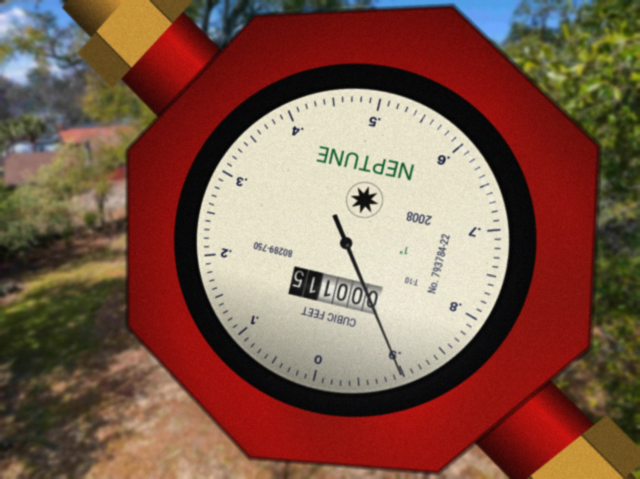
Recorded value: 114.90 ft³
